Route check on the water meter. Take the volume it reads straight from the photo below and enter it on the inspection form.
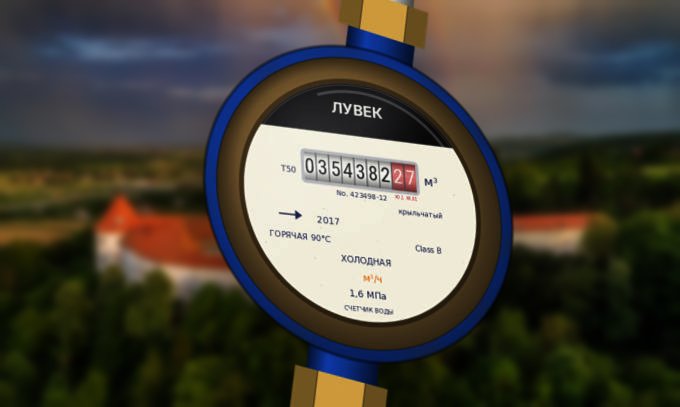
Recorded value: 354382.27 m³
